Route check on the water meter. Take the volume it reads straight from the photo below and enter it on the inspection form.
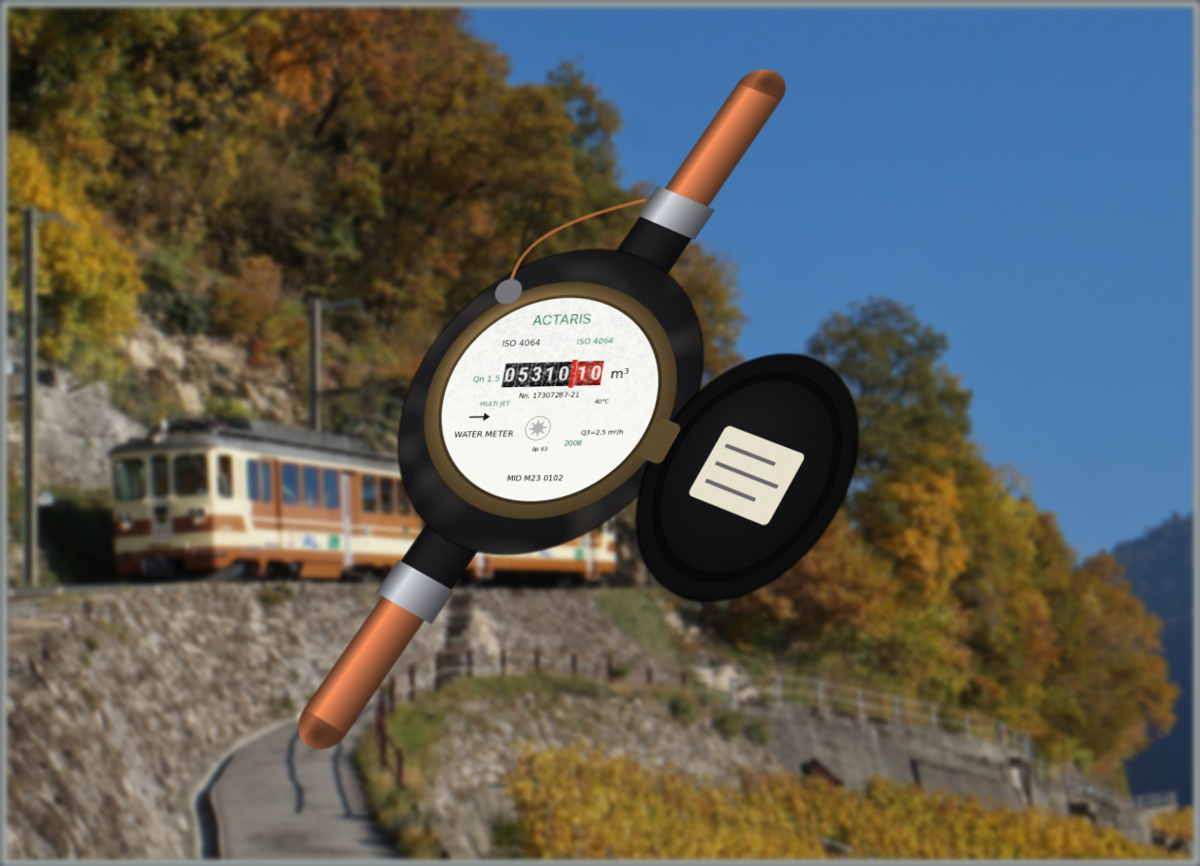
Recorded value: 5310.10 m³
